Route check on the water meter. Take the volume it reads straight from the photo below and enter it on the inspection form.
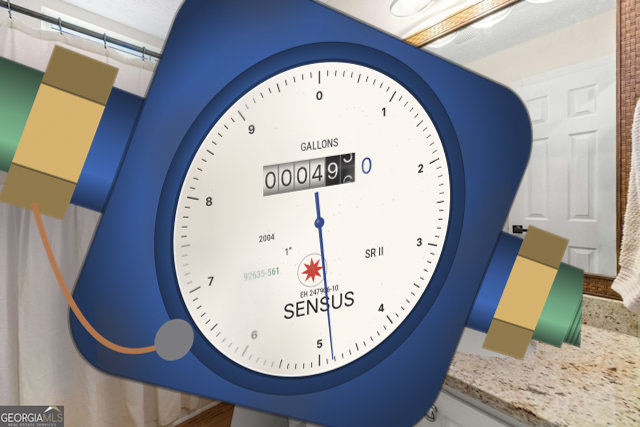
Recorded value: 4954.8 gal
